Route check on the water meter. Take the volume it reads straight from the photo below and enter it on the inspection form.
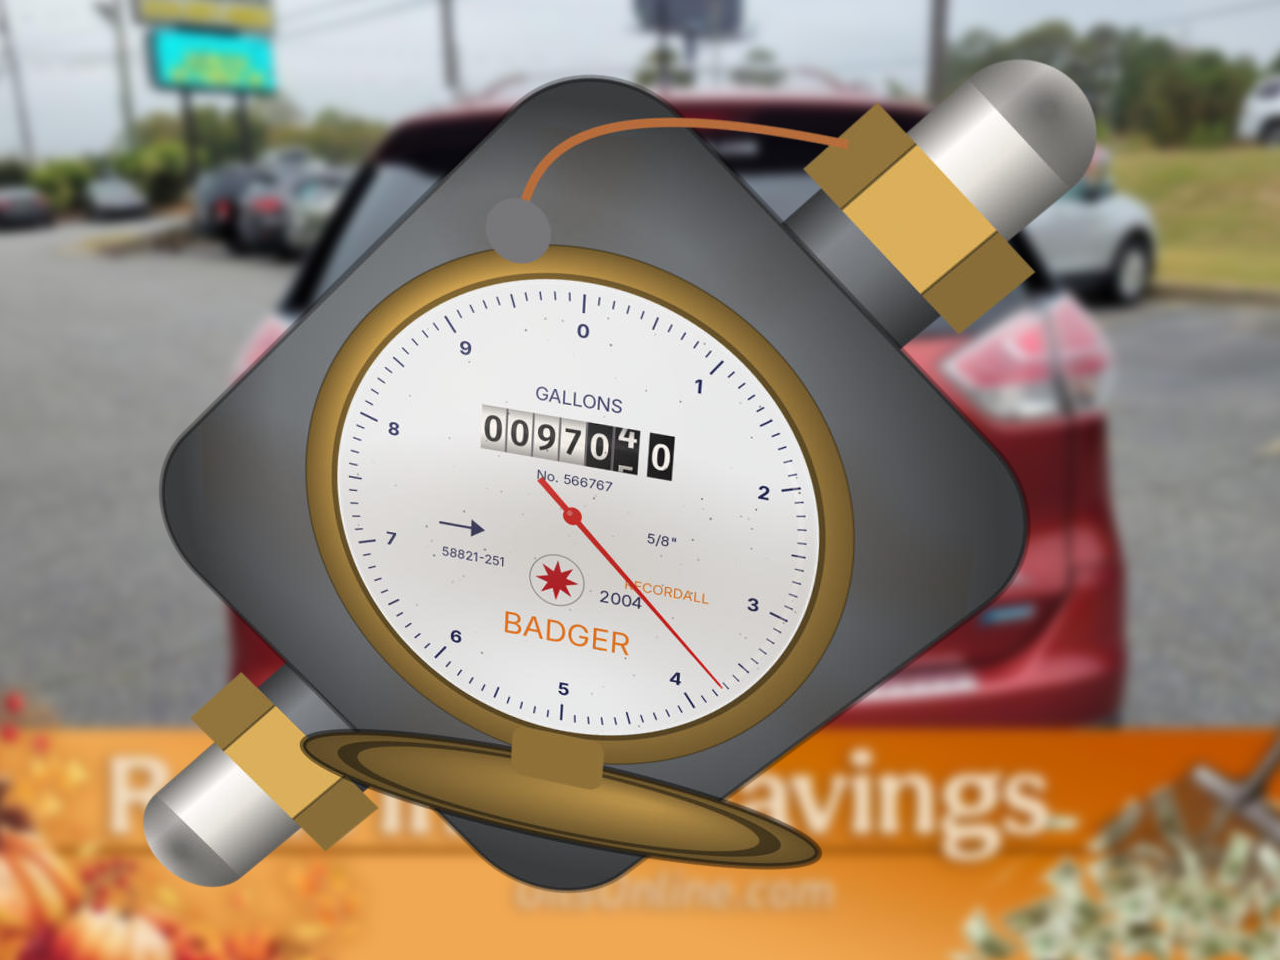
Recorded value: 97043.7 gal
